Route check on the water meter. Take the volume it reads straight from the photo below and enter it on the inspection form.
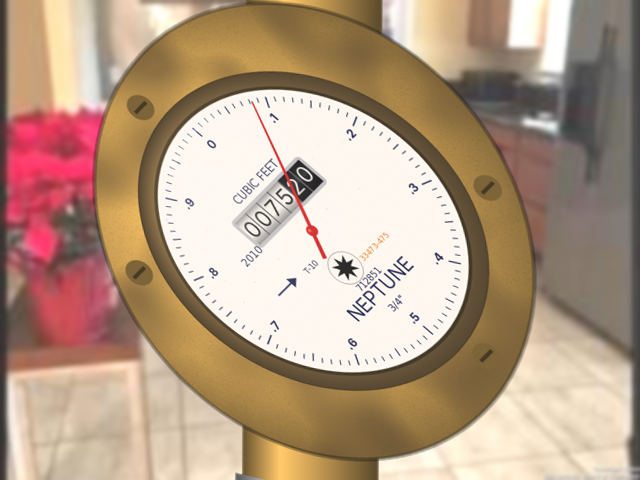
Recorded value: 7520.08 ft³
